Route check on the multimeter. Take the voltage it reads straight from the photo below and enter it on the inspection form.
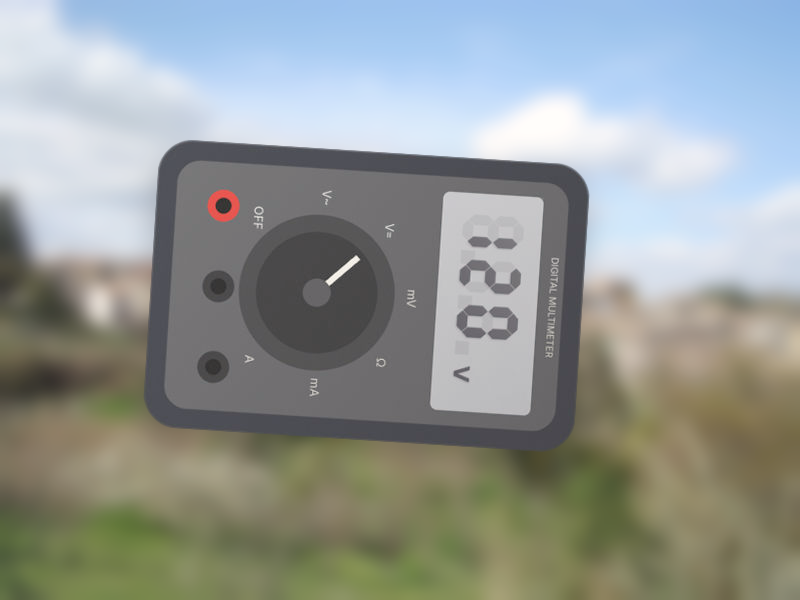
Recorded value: 120 V
